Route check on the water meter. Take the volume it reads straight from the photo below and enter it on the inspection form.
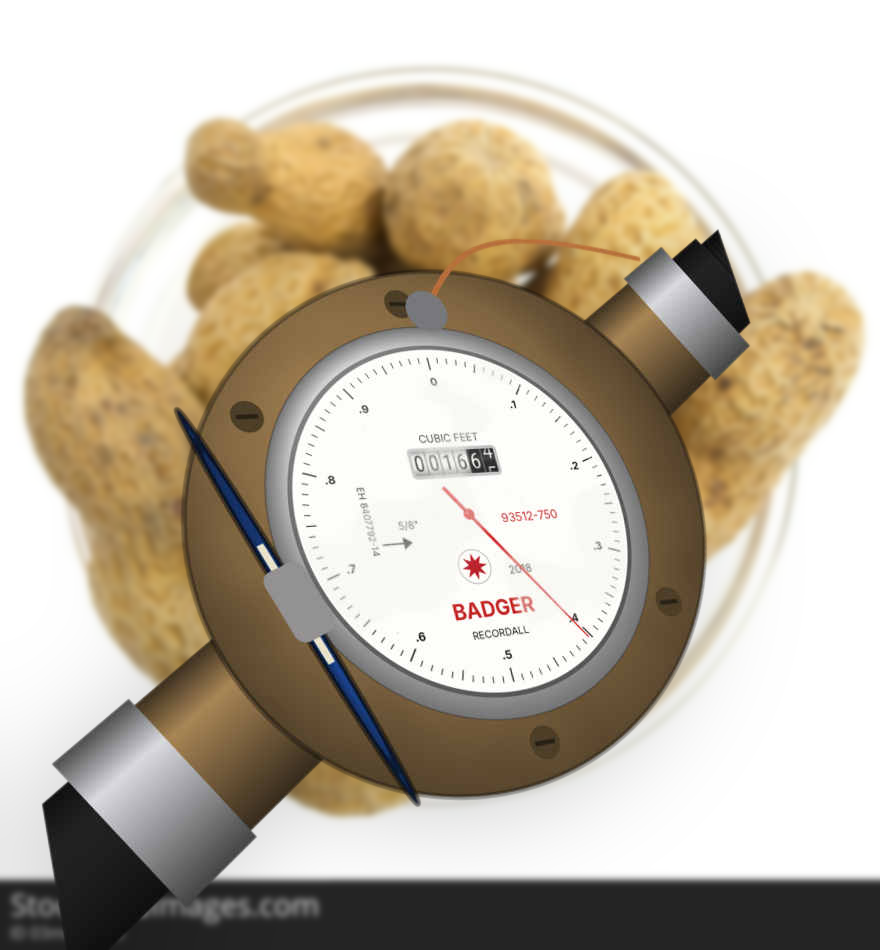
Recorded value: 1664.40 ft³
